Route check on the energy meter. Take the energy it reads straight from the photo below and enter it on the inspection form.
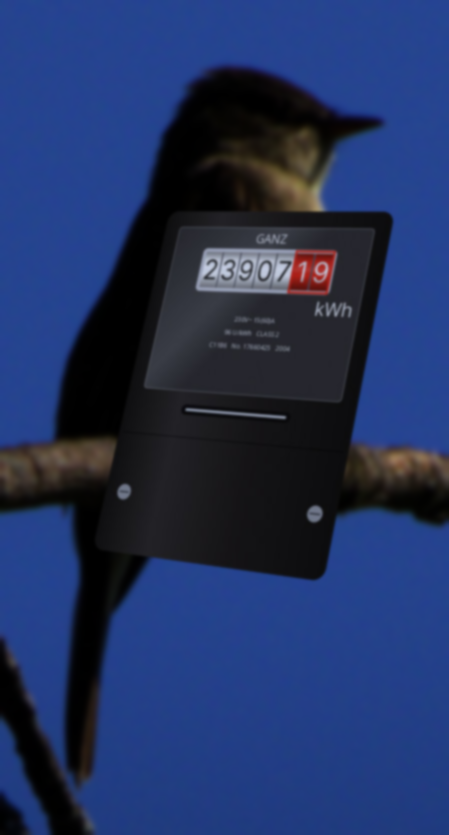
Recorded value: 23907.19 kWh
